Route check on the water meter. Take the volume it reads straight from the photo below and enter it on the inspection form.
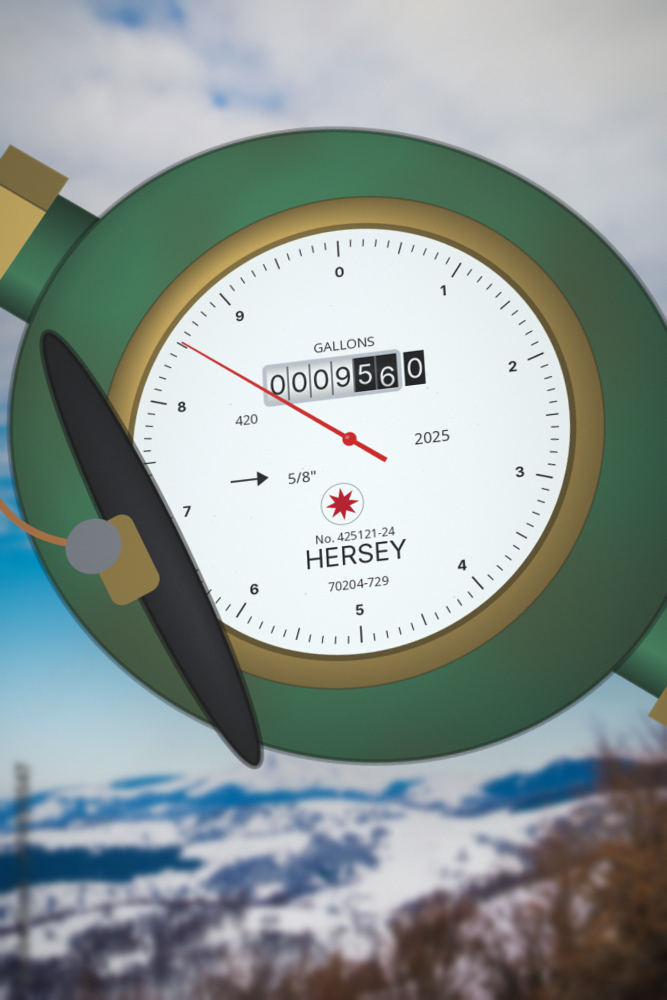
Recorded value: 9558.5 gal
